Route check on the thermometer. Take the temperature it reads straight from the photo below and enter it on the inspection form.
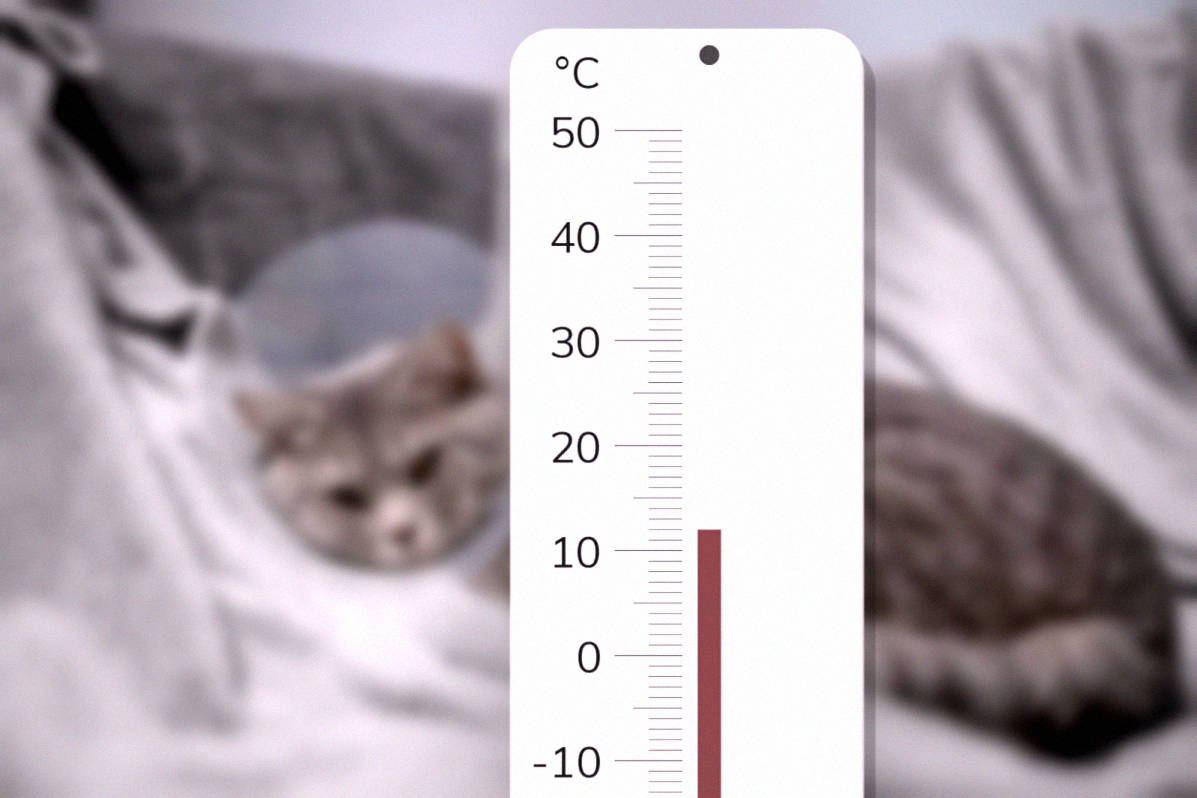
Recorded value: 12 °C
